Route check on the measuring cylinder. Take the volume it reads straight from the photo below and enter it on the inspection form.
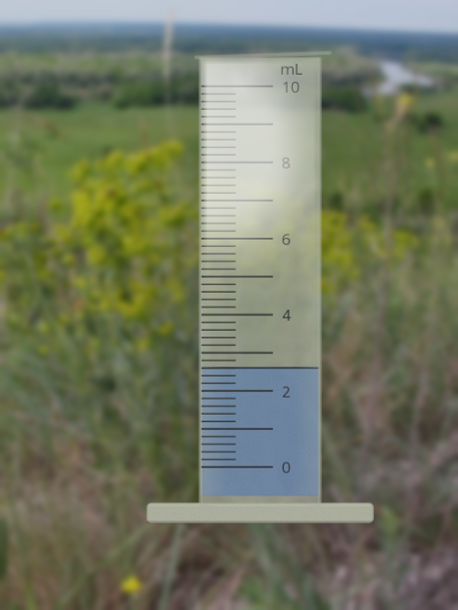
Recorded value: 2.6 mL
